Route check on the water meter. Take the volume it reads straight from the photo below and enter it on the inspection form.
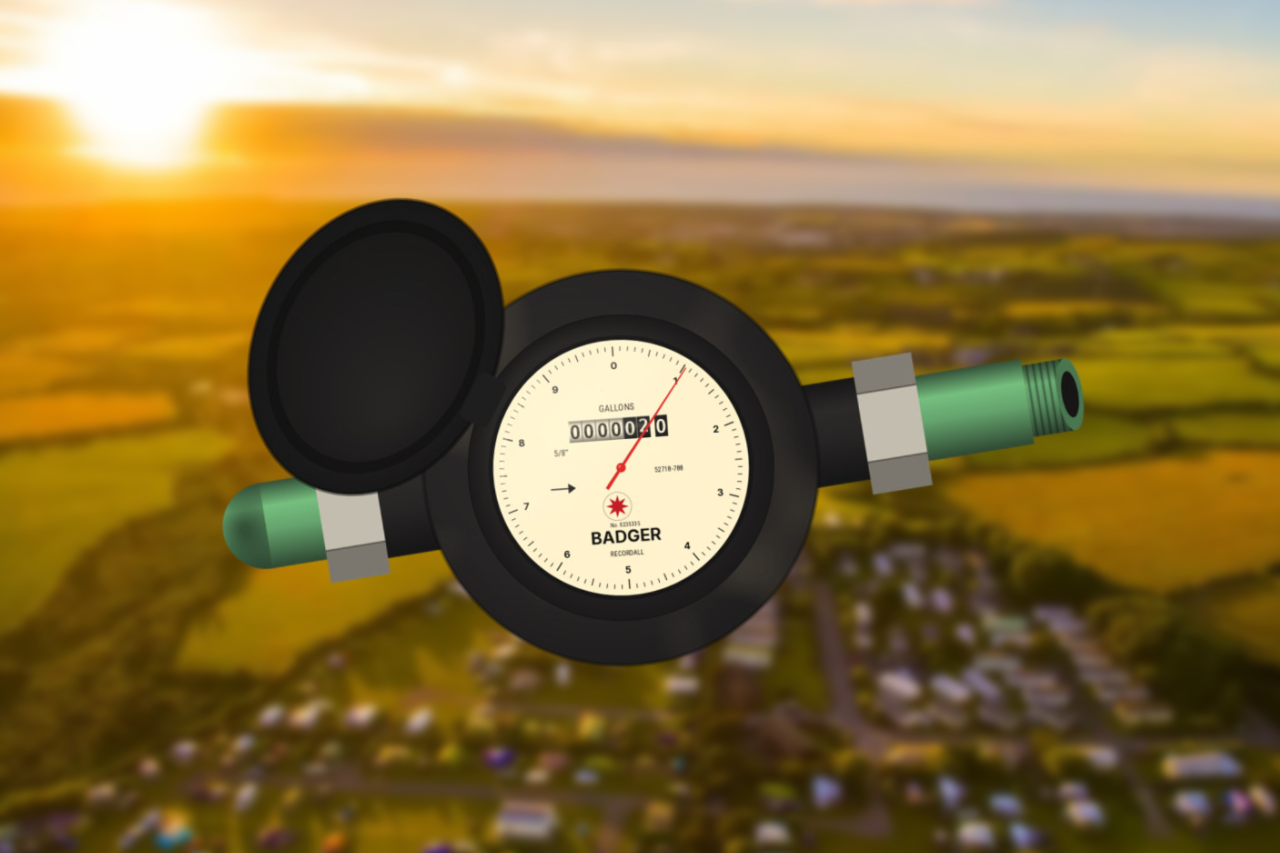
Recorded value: 21.0 gal
